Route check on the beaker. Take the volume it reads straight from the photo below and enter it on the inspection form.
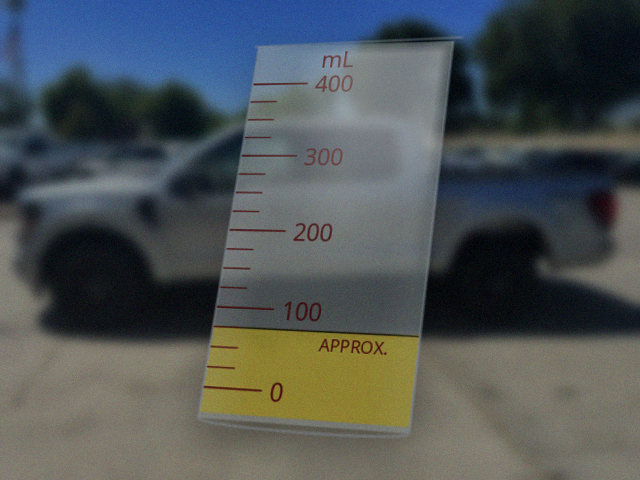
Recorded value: 75 mL
